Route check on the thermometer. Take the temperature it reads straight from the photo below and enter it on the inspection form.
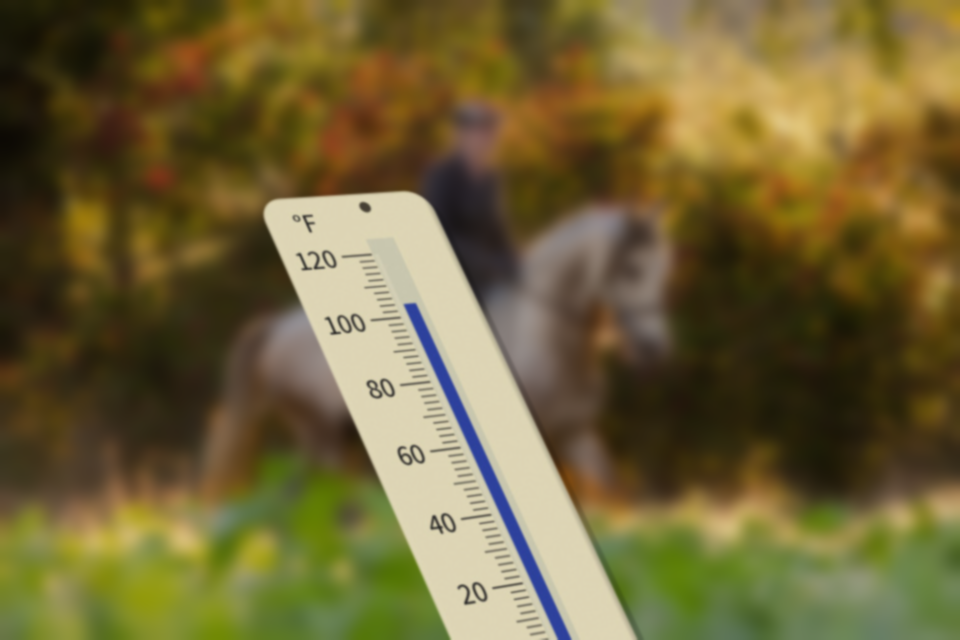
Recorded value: 104 °F
